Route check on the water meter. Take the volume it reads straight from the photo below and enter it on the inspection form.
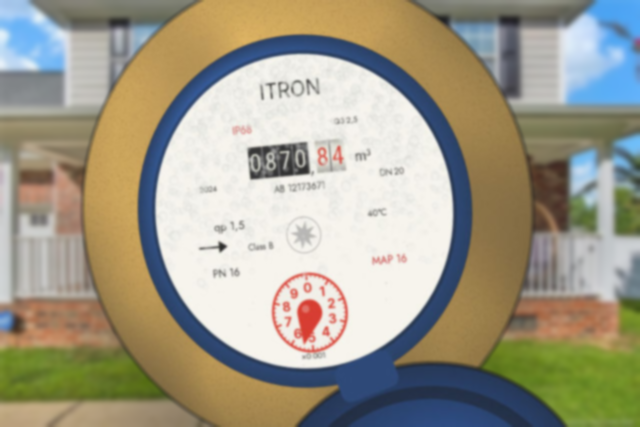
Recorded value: 870.845 m³
